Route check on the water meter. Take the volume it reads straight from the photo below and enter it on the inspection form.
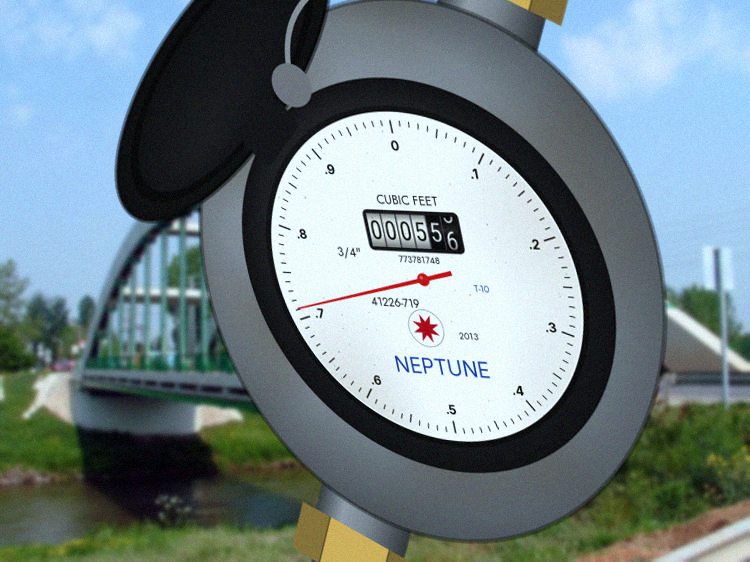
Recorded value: 555.71 ft³
